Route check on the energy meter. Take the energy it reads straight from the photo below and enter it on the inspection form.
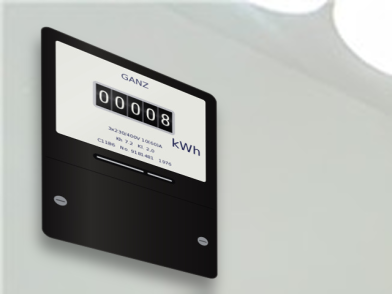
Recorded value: 8 kWh
